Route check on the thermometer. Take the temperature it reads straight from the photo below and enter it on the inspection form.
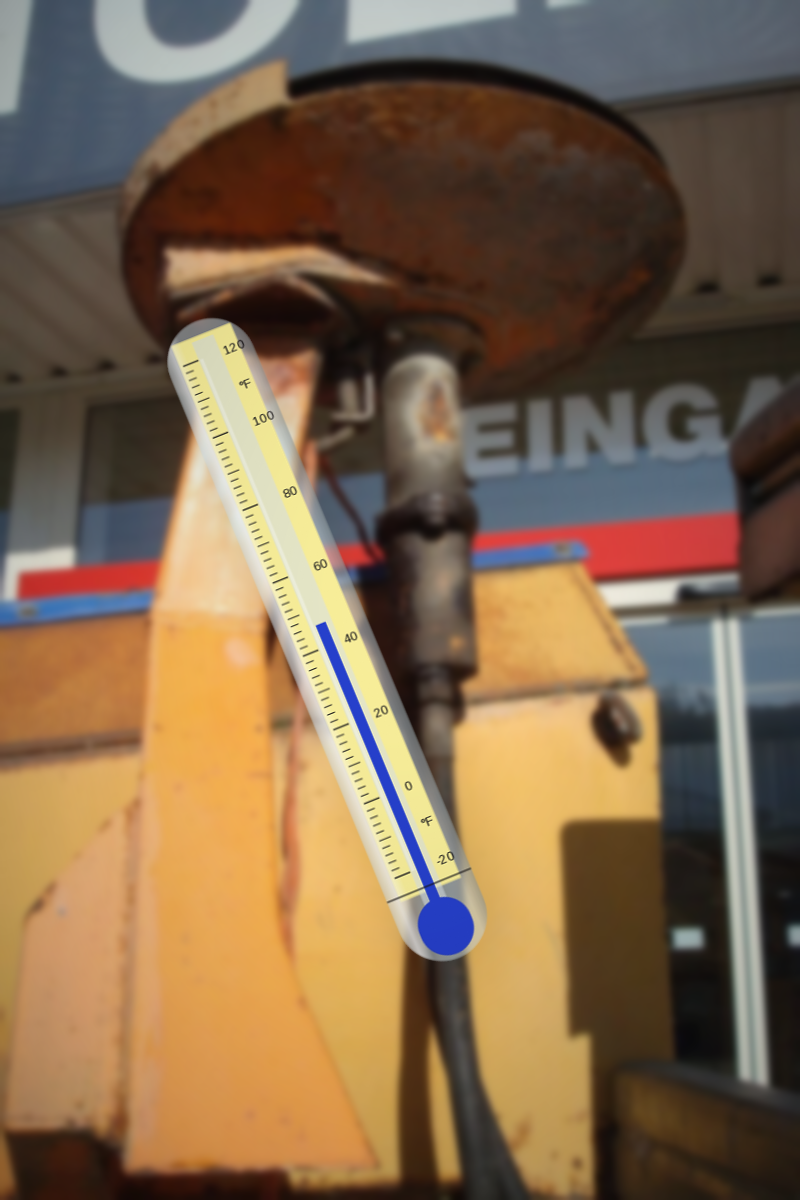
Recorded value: 46 °F
